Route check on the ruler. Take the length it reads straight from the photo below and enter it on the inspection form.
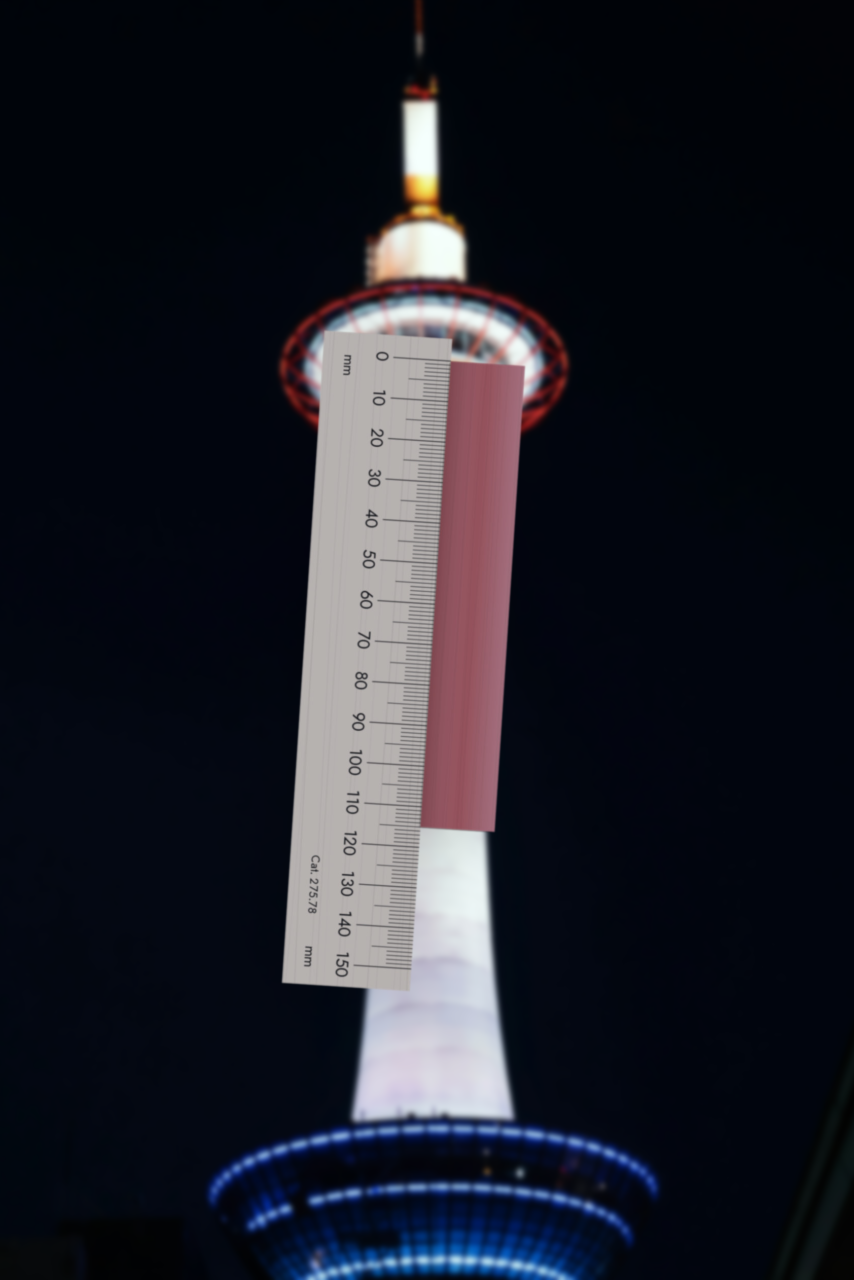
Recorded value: 115 mm
